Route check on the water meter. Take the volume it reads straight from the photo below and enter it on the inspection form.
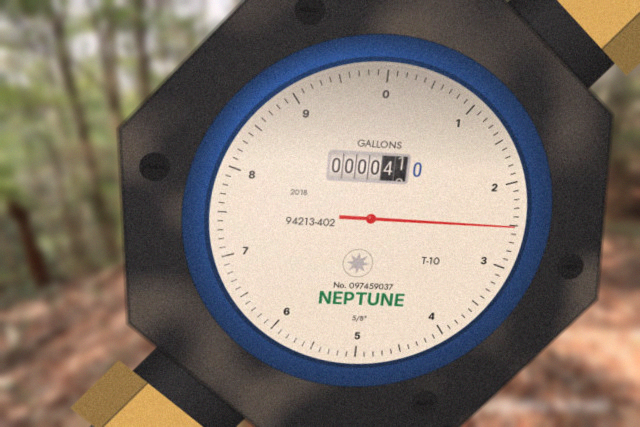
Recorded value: 412.5 gal
